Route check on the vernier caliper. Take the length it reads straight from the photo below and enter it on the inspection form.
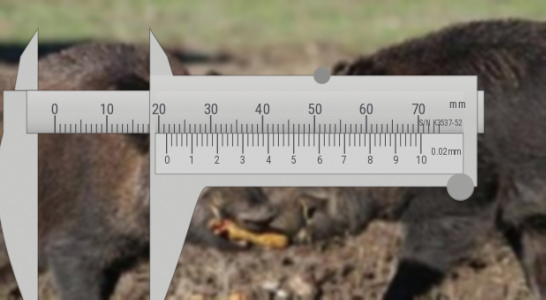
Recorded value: 21.5 mm
